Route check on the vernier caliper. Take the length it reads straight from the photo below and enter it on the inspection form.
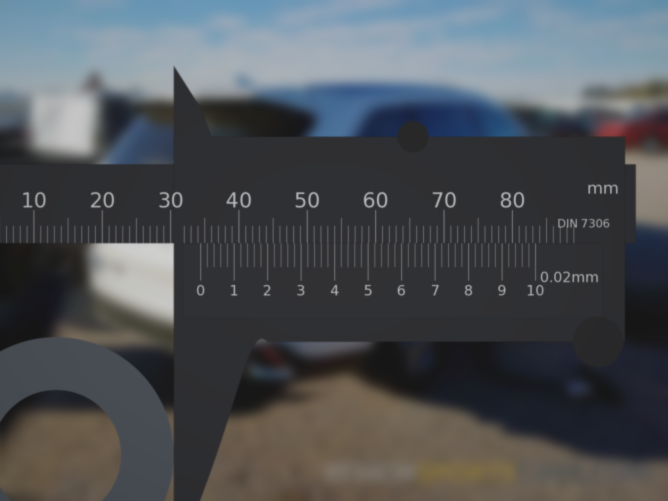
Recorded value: 34.4 mm
